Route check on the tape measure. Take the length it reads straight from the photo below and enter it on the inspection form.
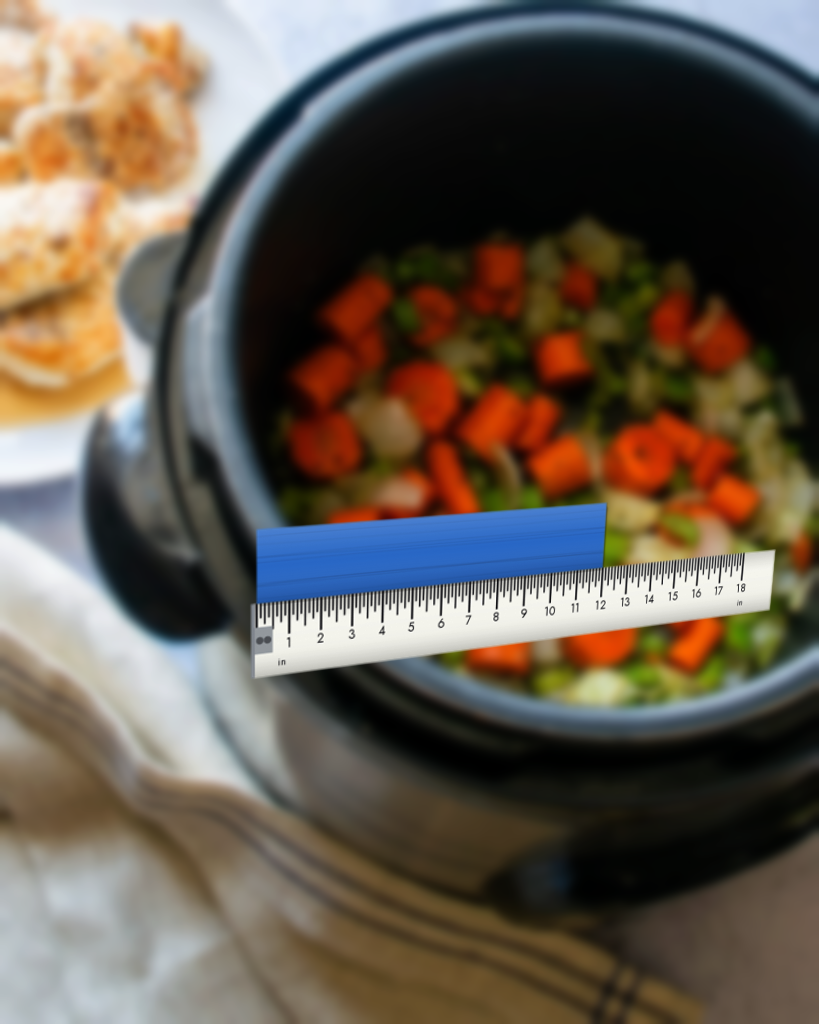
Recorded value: 12 in
